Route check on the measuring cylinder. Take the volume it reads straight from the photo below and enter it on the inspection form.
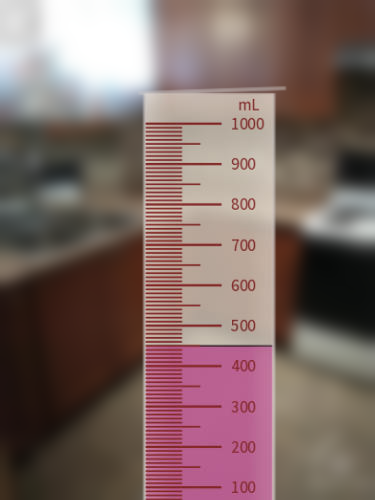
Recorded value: 450 mL
